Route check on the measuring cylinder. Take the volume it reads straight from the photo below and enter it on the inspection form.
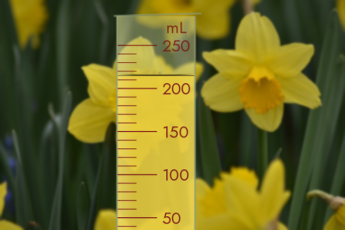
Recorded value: 215 mL
